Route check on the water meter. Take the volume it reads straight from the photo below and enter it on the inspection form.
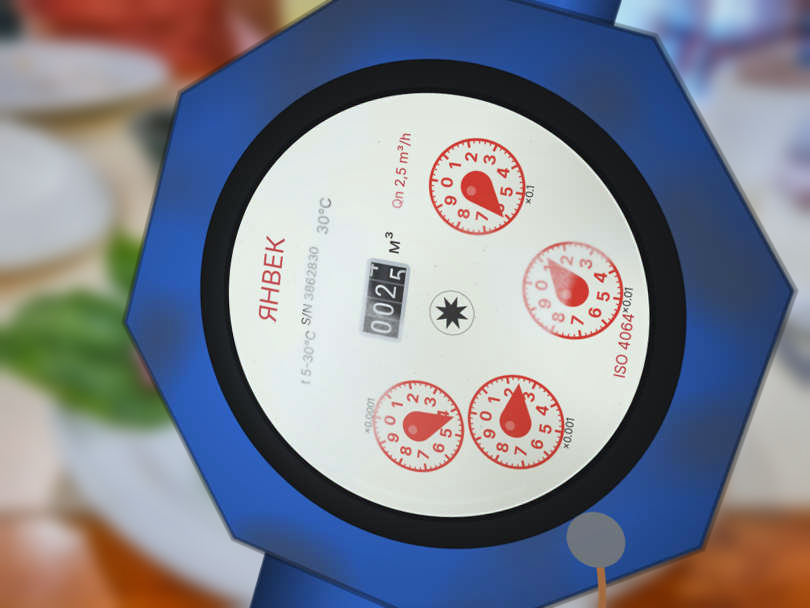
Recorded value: 24.6124 m³
